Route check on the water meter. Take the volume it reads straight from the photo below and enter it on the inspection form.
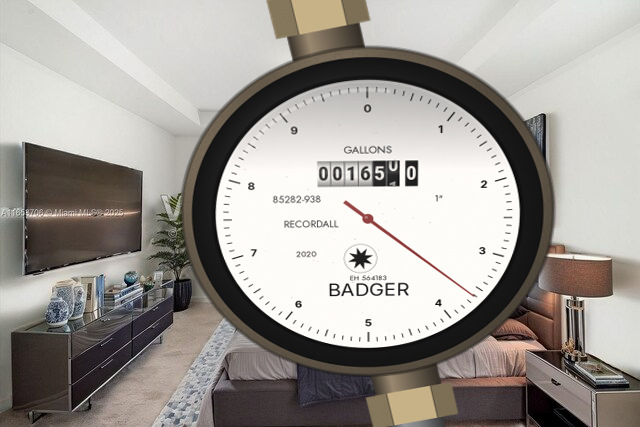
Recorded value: 16503.6 gal
